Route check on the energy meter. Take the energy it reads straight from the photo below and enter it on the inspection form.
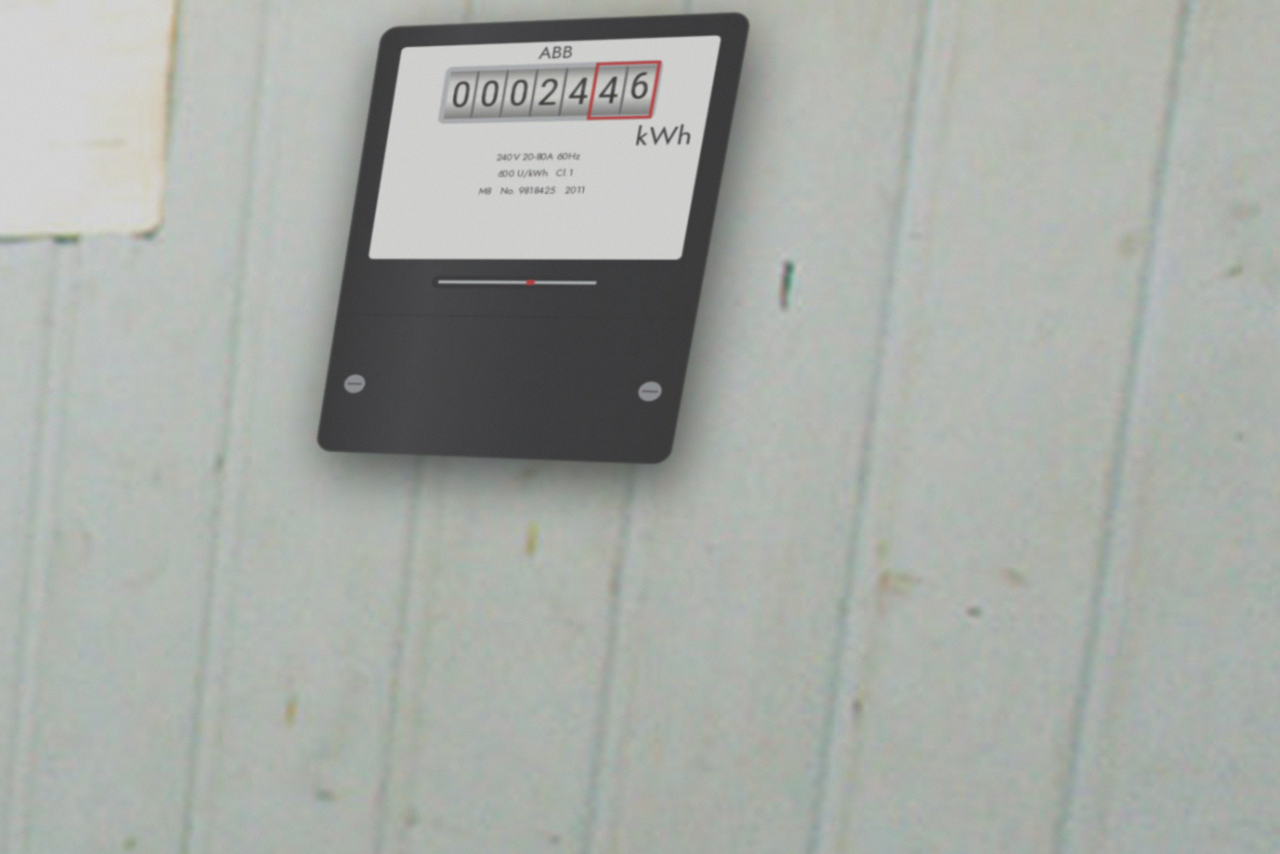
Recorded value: 24.46 kWh
